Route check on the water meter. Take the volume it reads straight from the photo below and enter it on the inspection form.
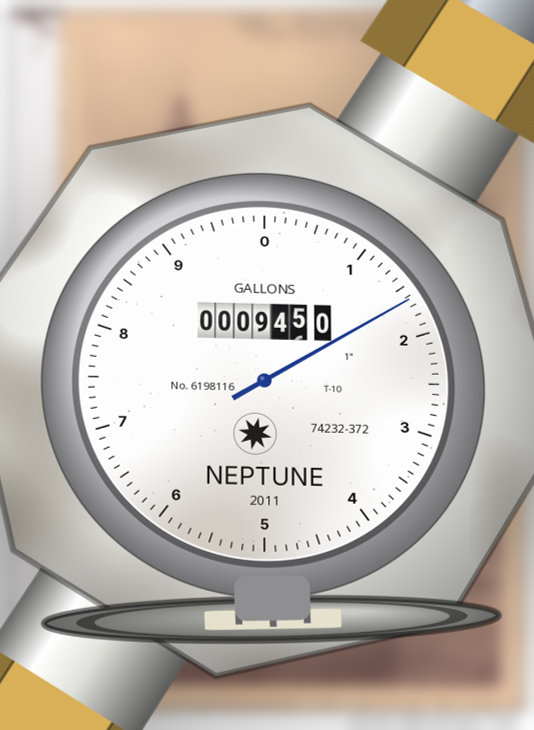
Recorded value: 9451.6 gal
